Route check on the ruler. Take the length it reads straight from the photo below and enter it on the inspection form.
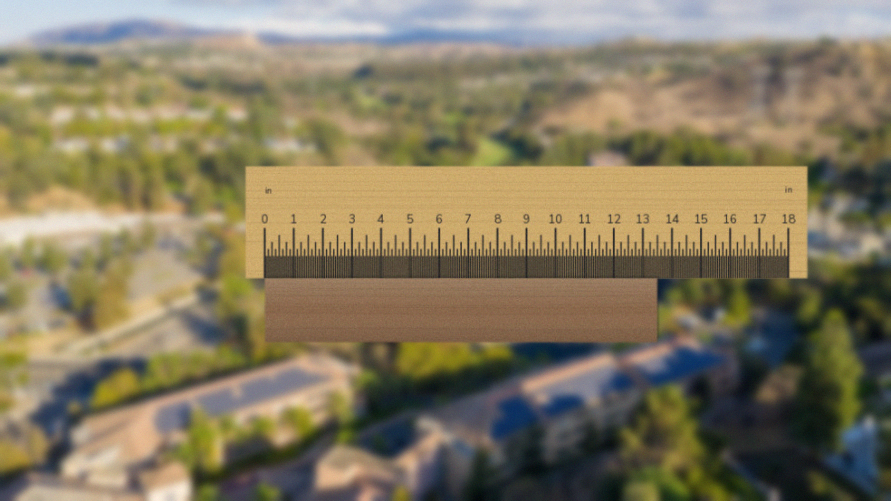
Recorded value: 13.5 in
